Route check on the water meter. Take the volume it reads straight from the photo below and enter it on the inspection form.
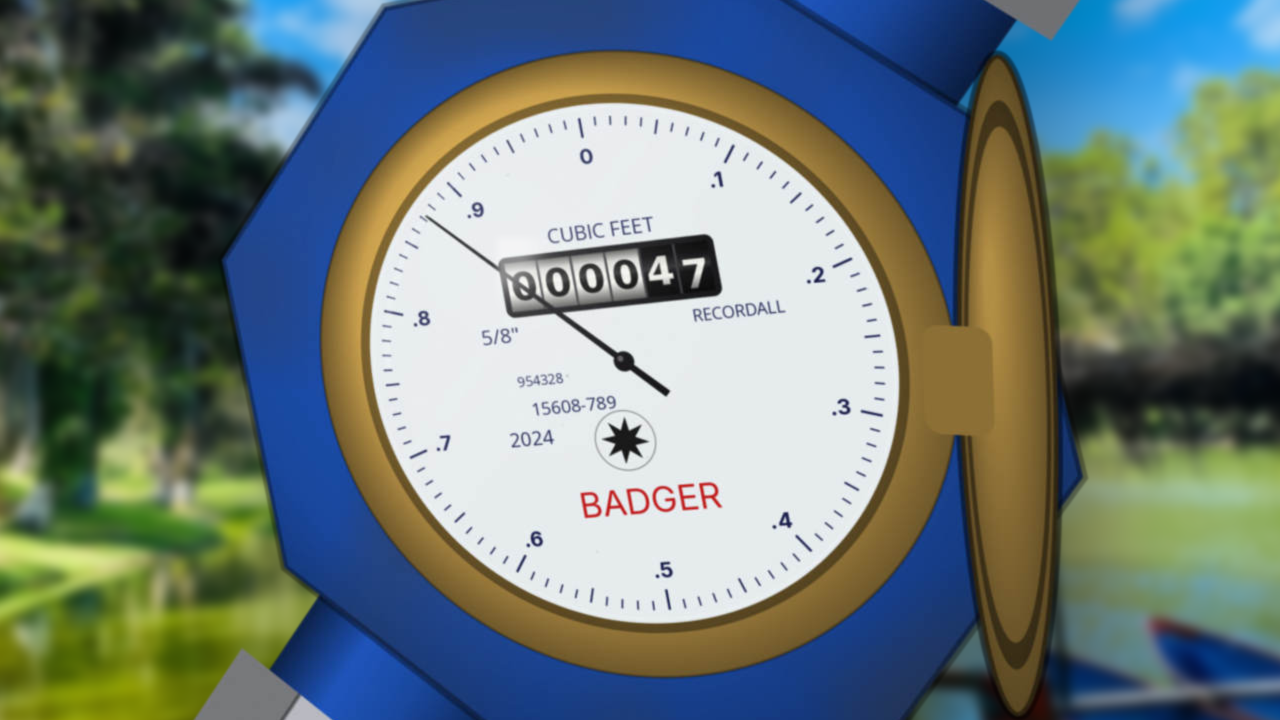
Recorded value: 46.87 ft³
